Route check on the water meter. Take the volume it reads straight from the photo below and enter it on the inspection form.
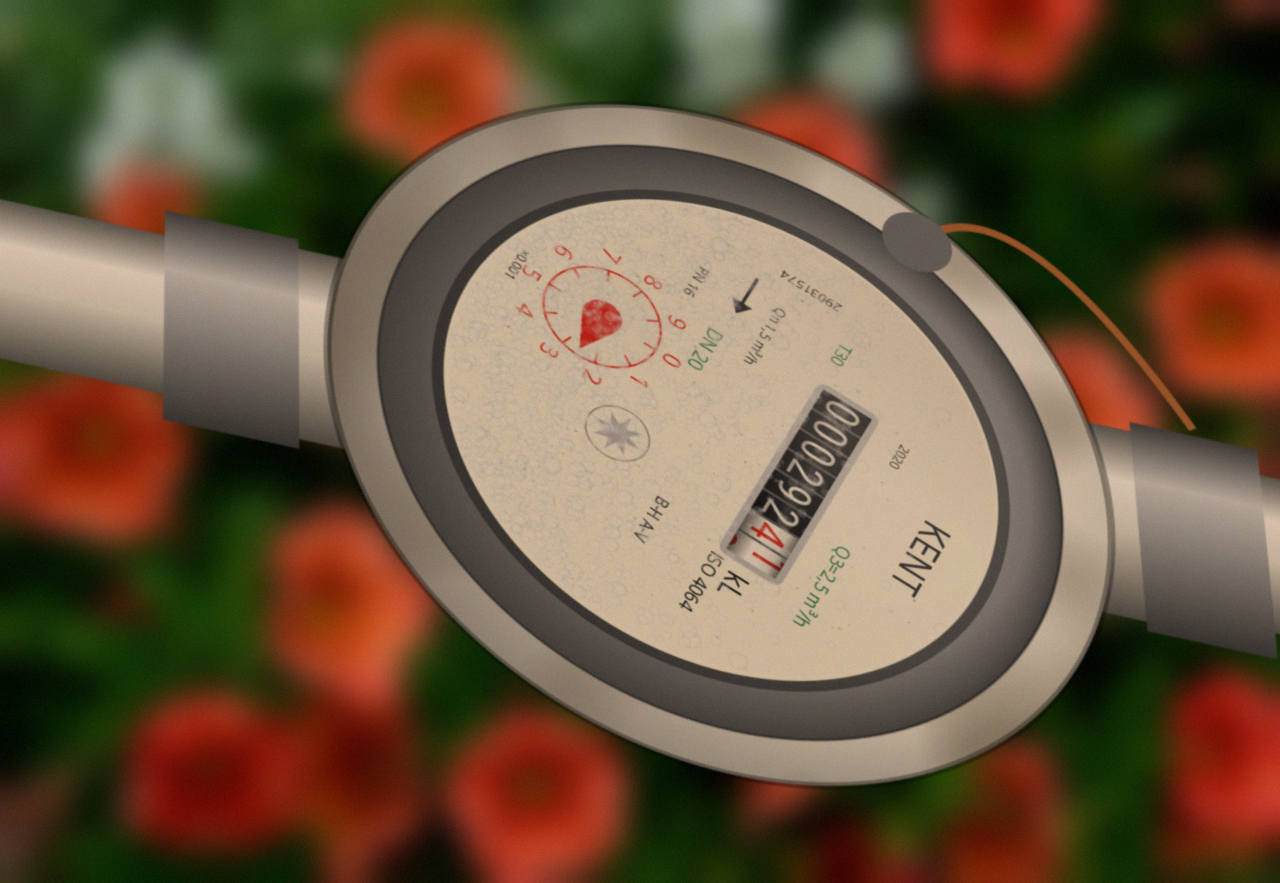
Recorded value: 292.412 kL
